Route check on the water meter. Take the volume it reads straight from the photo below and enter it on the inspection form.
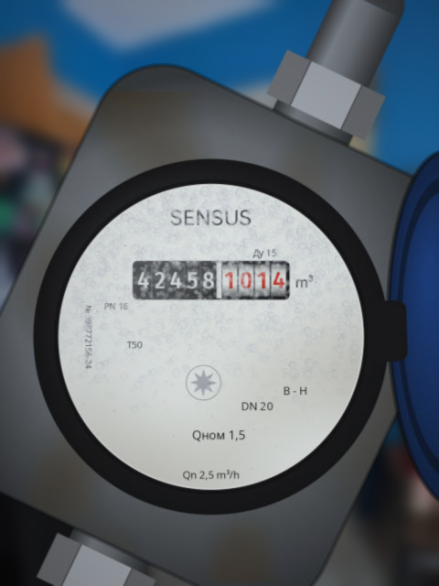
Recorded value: 42458.1014 m³
